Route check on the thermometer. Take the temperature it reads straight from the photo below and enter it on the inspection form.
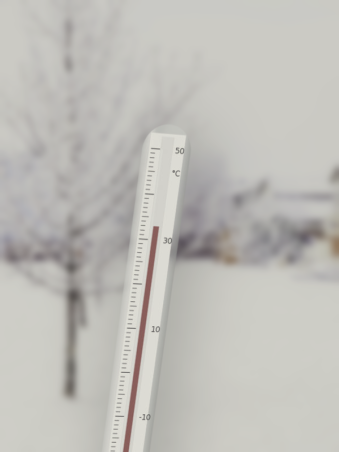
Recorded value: 33 °C
